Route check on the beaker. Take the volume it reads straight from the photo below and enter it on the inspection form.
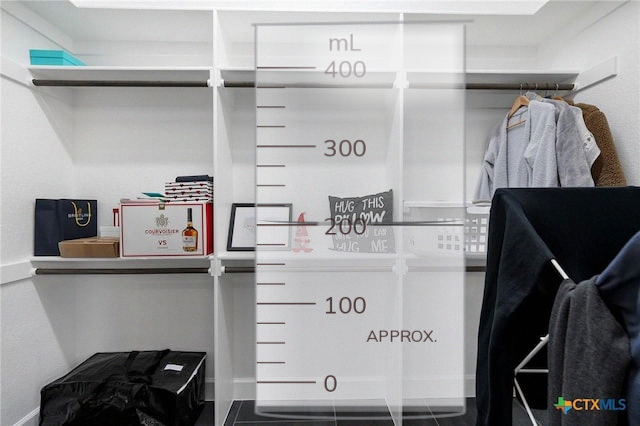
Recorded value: 200 mL
